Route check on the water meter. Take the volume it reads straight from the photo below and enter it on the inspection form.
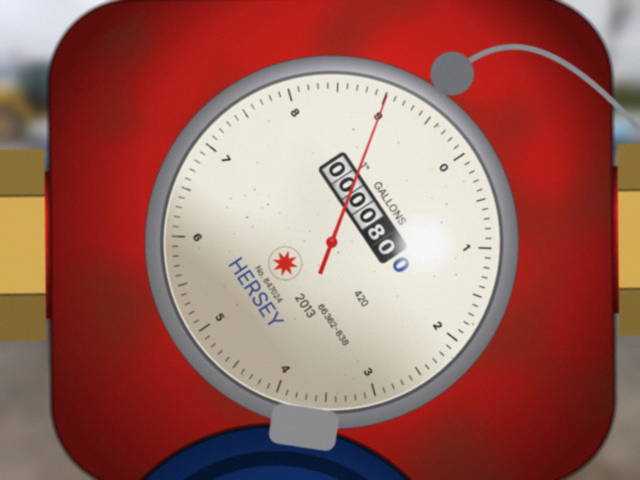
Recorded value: 799.0 gal
